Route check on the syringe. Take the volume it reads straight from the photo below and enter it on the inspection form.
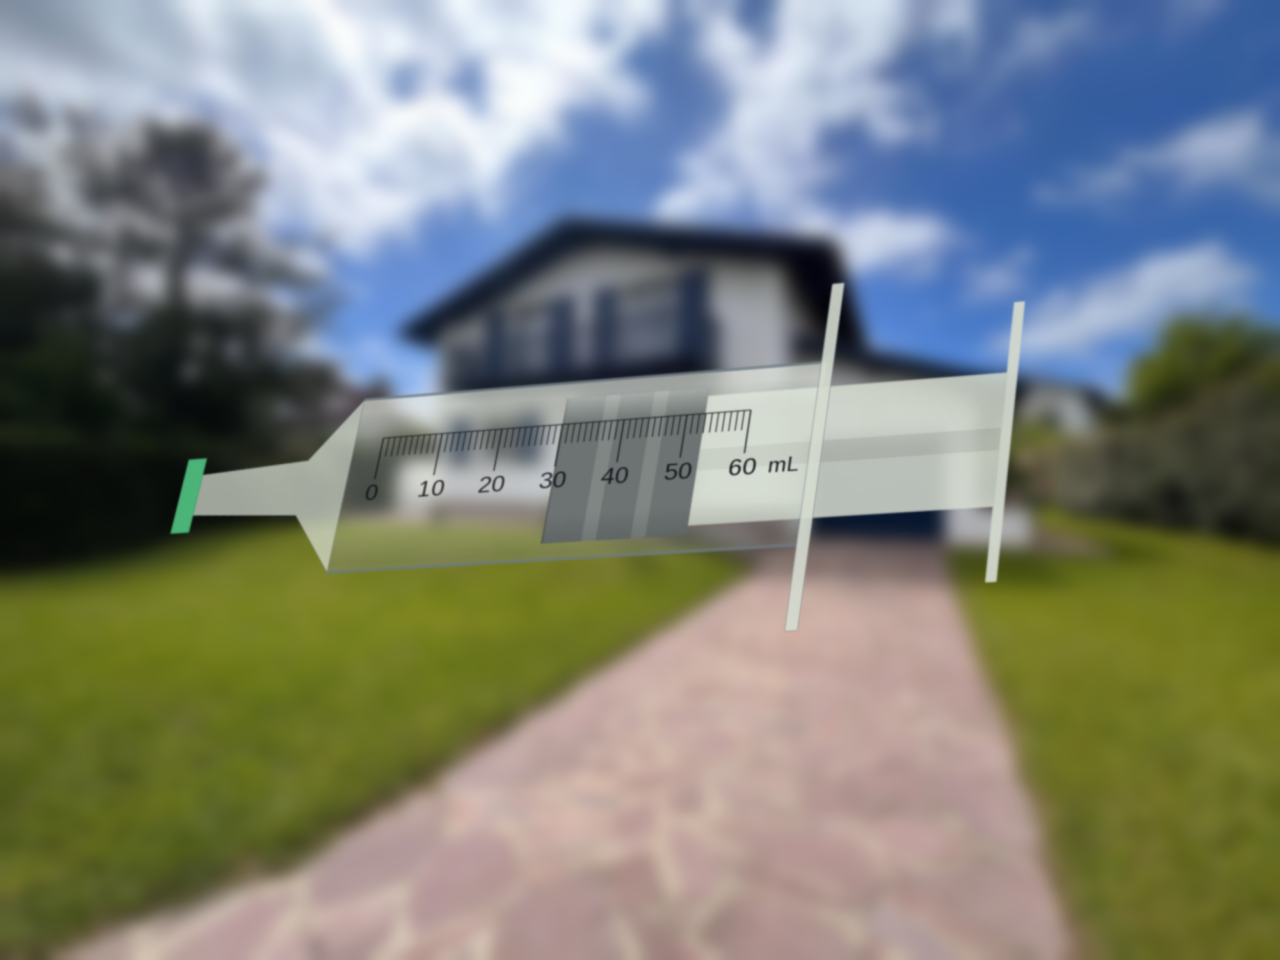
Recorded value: 30 mL
